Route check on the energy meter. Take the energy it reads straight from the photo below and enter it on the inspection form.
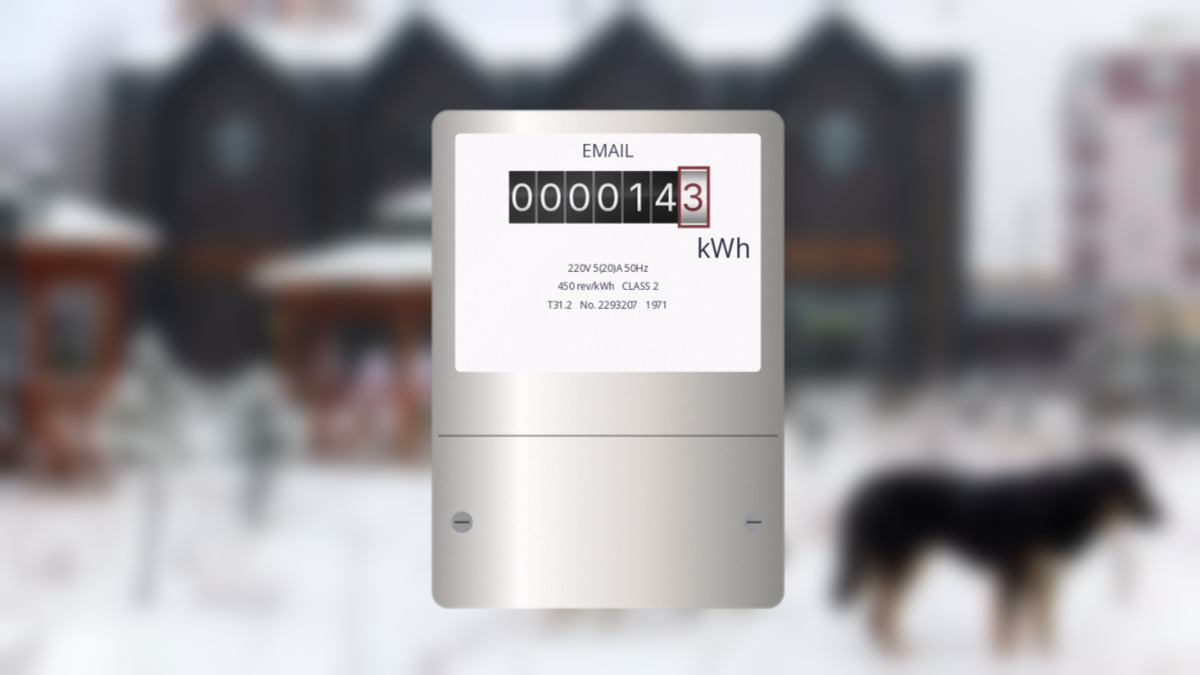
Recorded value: 14.3 kWh
